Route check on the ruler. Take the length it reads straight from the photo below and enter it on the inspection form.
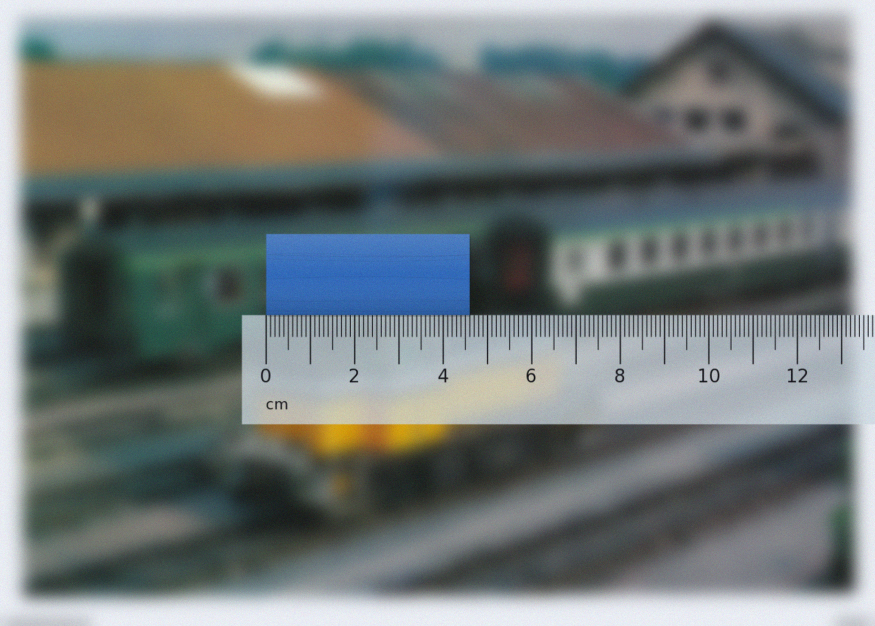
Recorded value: 4.6 cm
